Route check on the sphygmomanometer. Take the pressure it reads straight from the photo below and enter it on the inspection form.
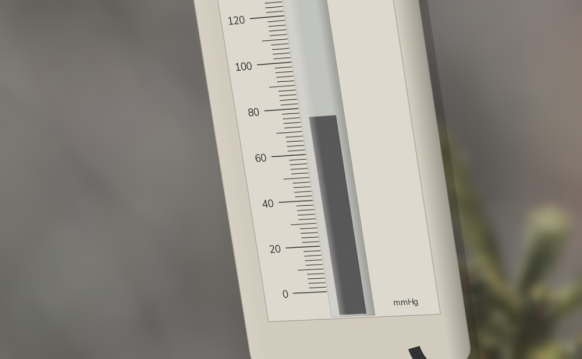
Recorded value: 76 mmHg
